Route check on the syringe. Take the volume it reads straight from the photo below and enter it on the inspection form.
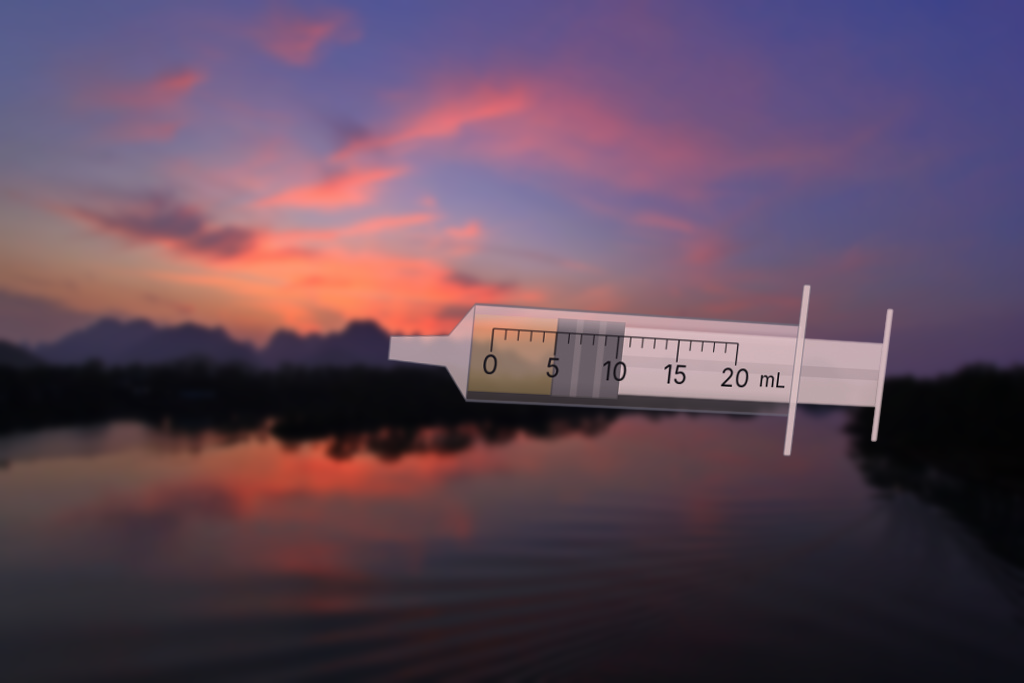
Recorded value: 5 mL
